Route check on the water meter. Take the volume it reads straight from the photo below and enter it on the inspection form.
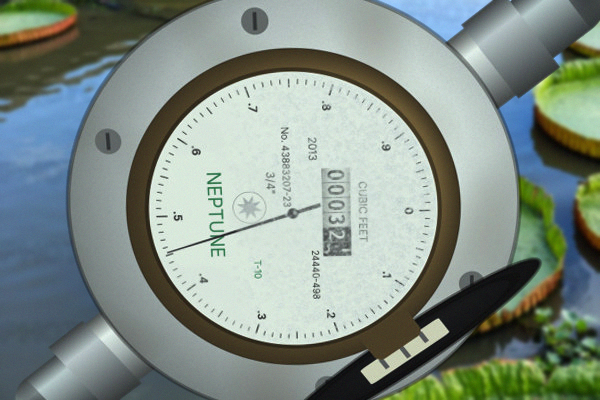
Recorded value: 321.45 ft³
